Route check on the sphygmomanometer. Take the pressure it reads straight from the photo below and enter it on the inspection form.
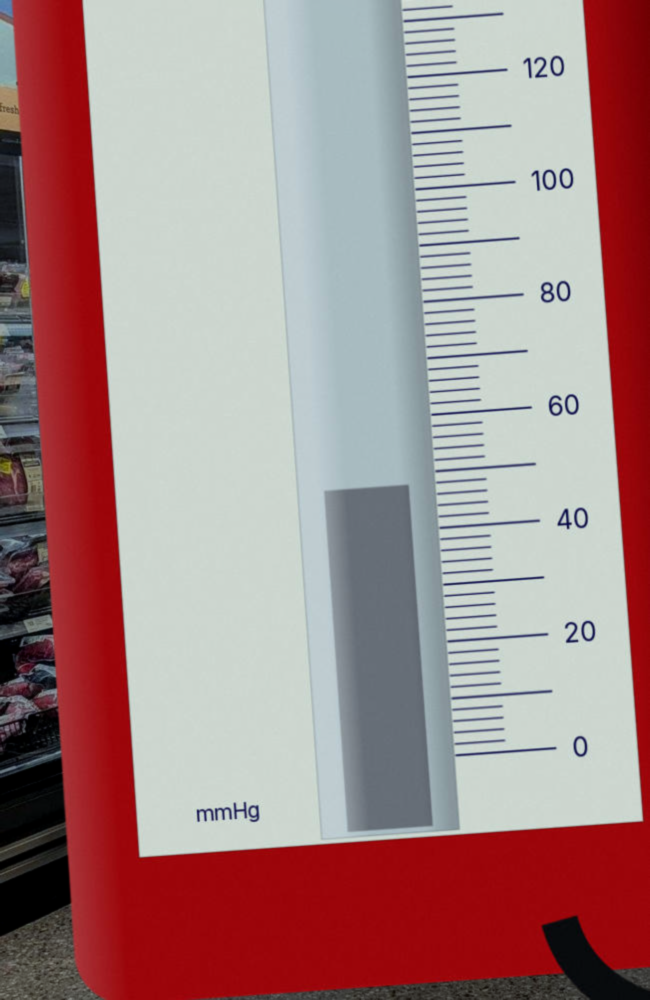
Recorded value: 48 mmHg
